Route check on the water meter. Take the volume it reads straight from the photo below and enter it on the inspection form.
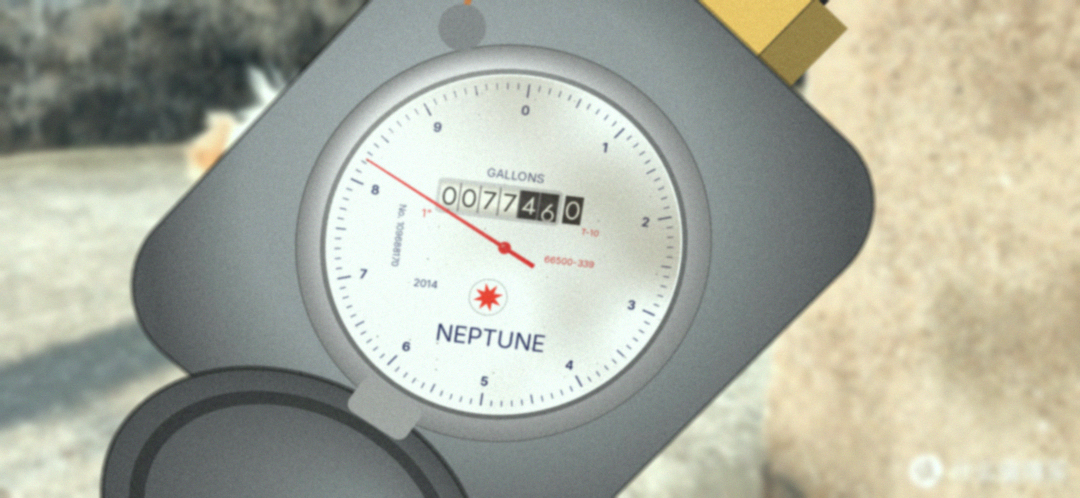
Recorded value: 77458.2 gal
